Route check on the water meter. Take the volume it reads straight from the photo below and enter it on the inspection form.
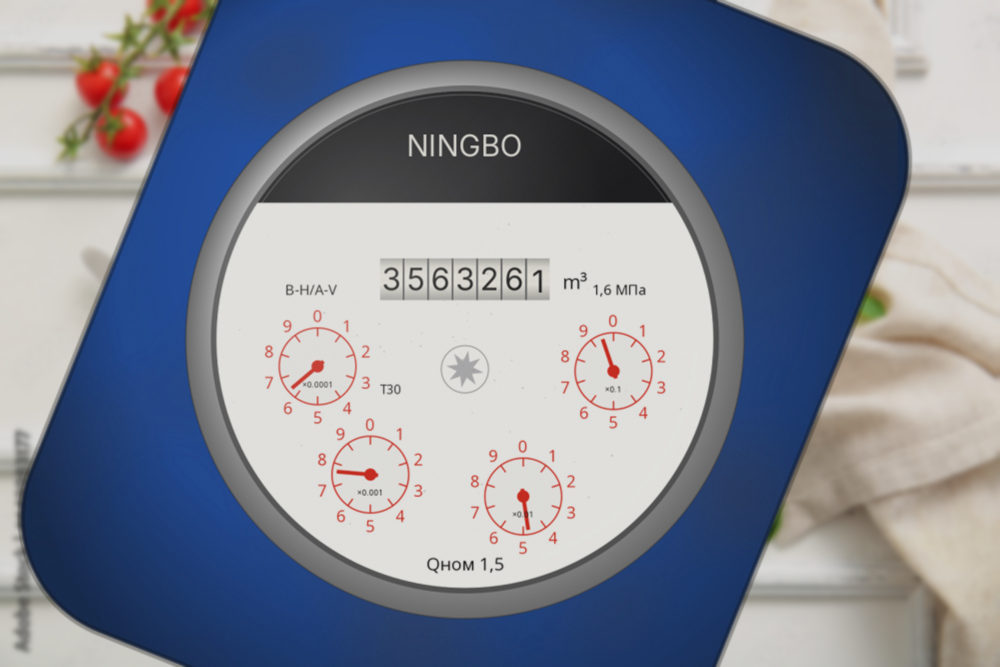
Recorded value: 3563260.9476 m³
